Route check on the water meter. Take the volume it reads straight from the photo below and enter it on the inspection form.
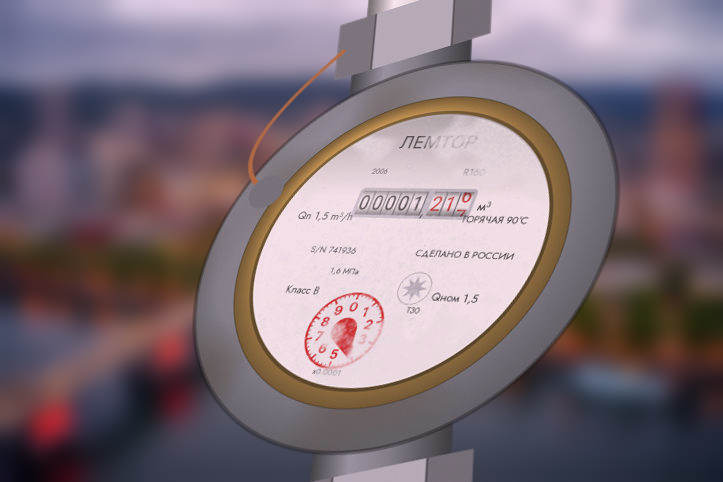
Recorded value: 1.2164 m³
